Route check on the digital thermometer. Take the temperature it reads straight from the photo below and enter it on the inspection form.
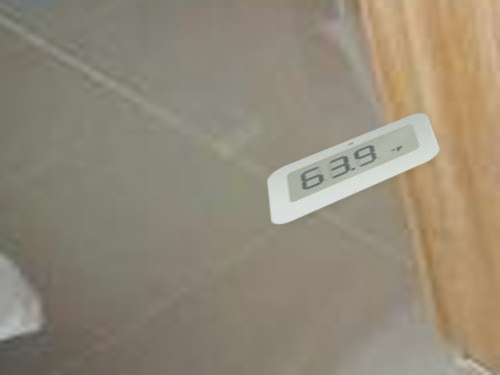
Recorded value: 63.9 °F
